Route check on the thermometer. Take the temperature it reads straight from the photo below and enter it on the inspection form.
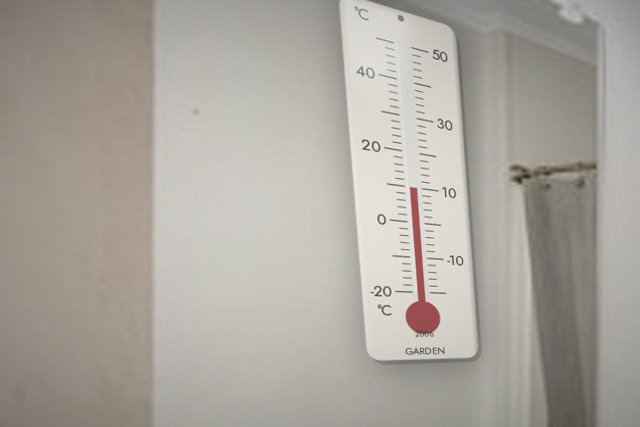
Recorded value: 10 °C
